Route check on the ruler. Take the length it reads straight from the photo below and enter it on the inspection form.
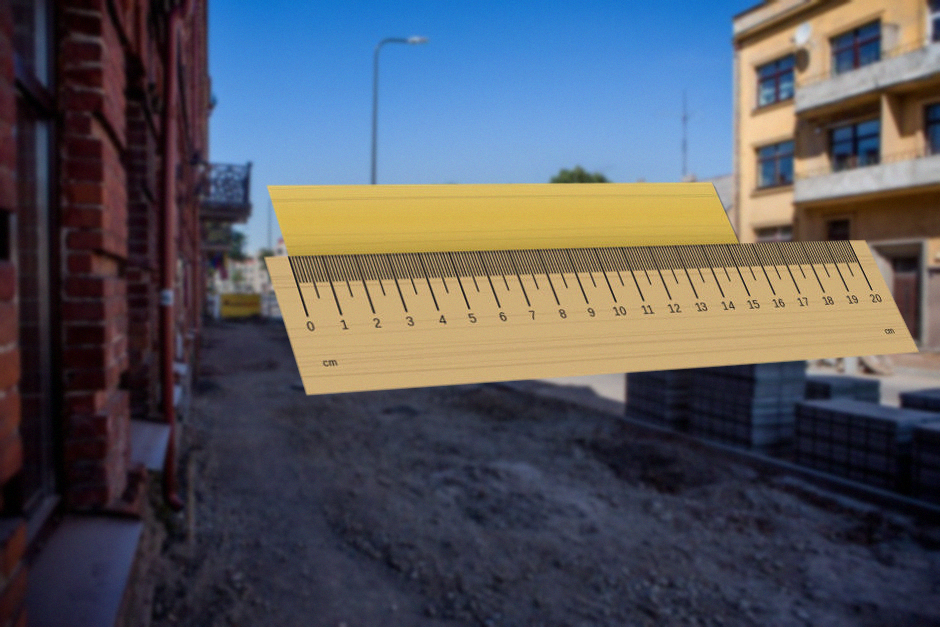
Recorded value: 15.5 cm
